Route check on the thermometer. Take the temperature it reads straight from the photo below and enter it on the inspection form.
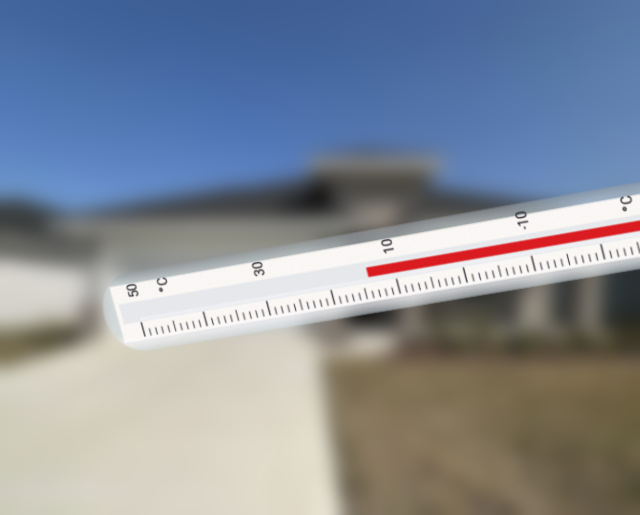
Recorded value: 14 °C
